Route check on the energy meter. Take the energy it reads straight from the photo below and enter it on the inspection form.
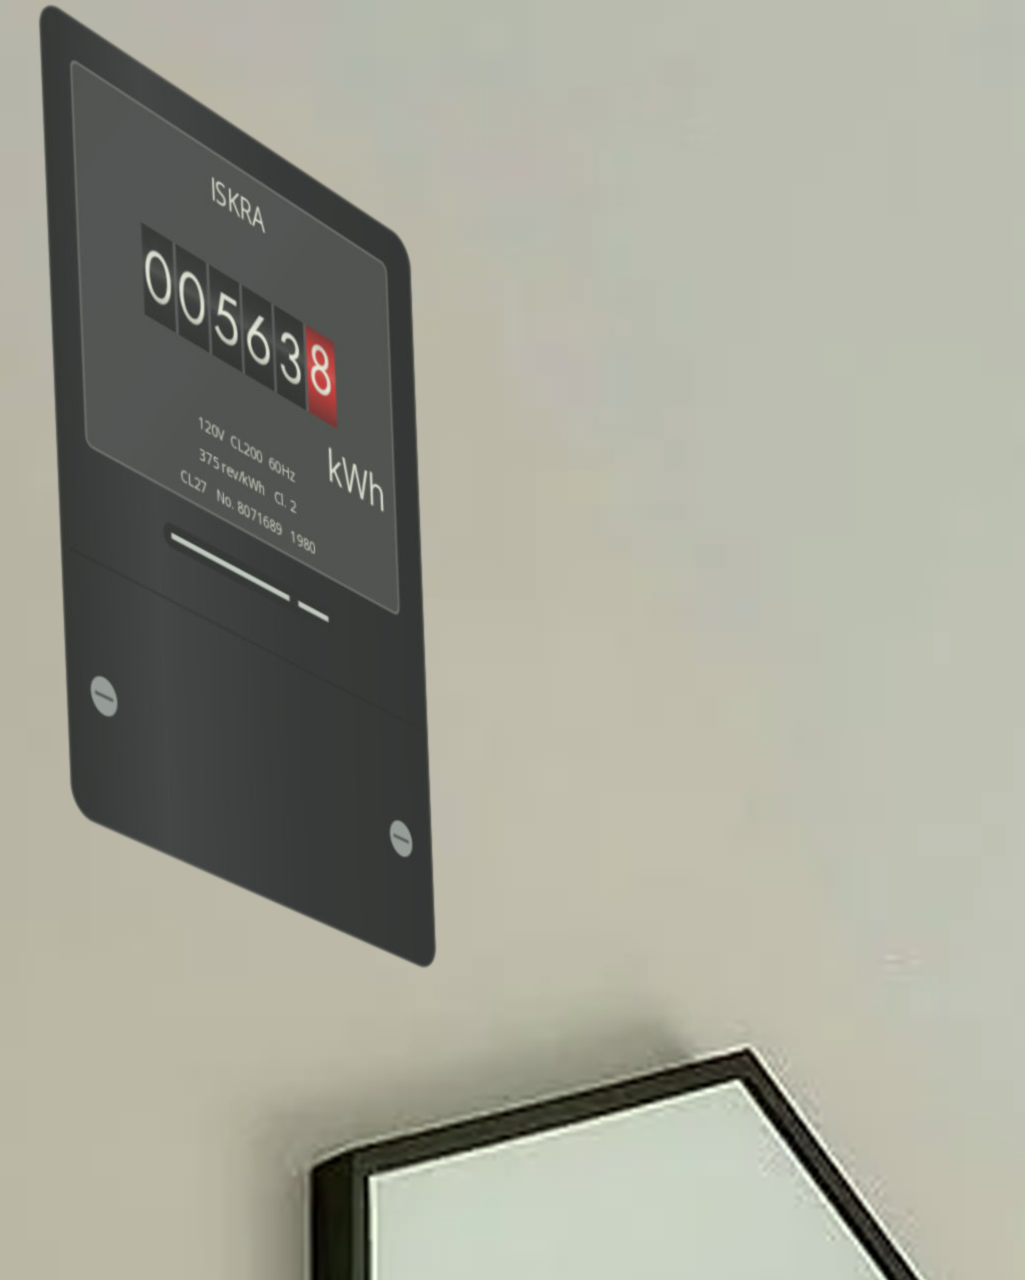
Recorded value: 563.8 kWh
